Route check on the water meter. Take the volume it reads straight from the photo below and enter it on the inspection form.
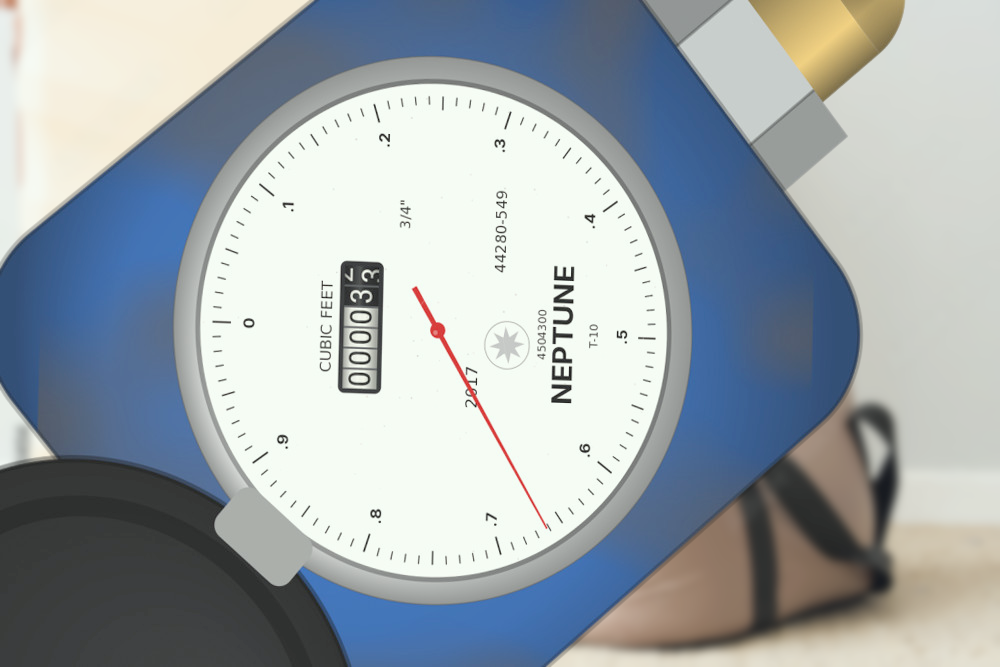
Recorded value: 32.66 ft³
